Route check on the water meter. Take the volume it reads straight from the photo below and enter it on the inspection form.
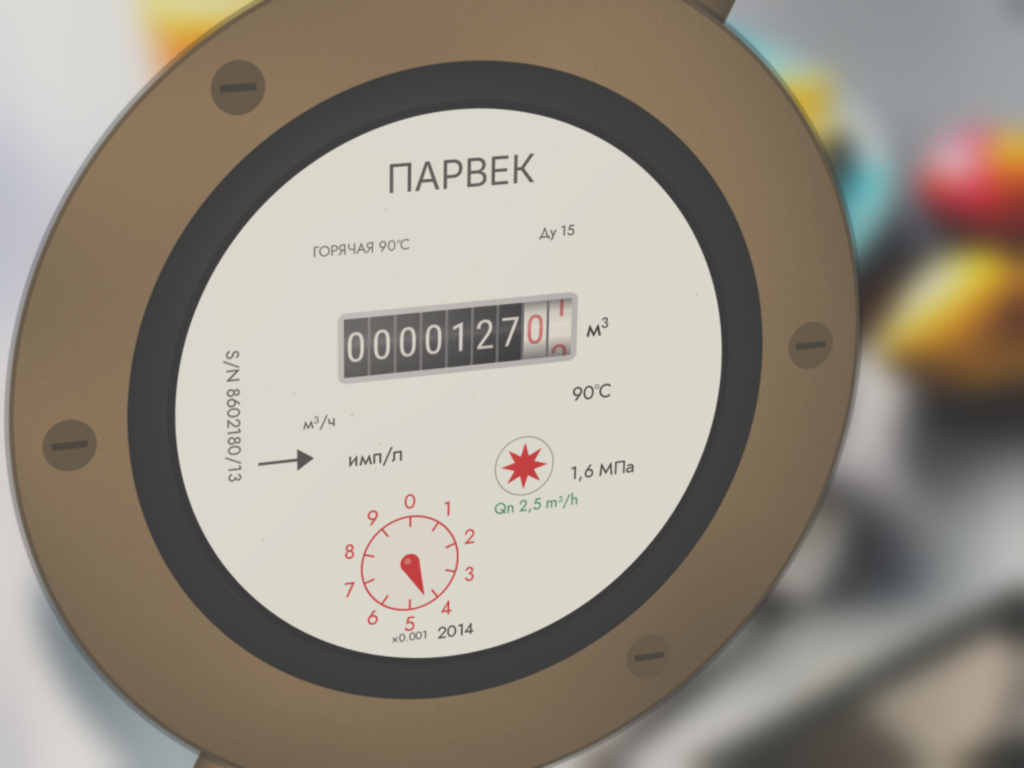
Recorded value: 127.014 m³
